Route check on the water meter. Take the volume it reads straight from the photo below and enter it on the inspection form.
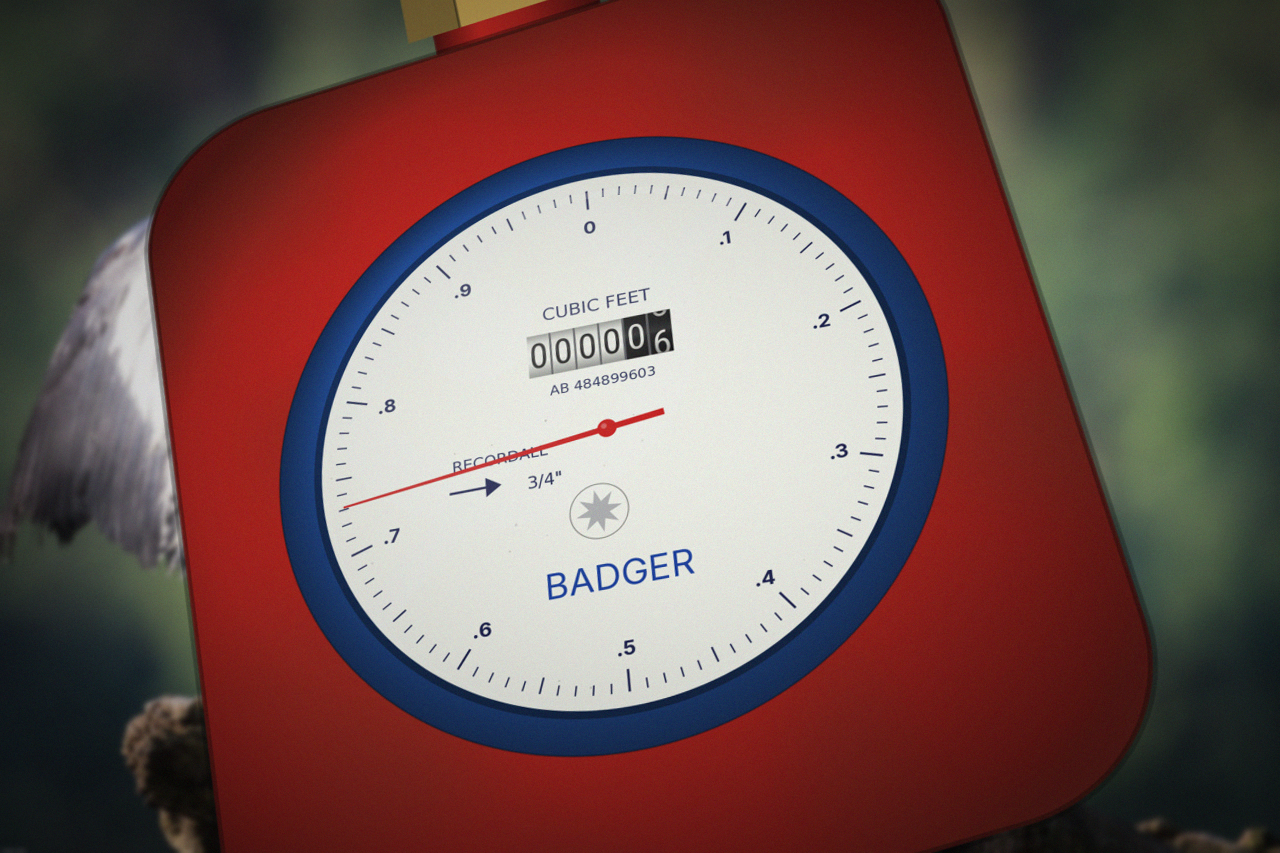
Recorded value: 5.73 ft³
